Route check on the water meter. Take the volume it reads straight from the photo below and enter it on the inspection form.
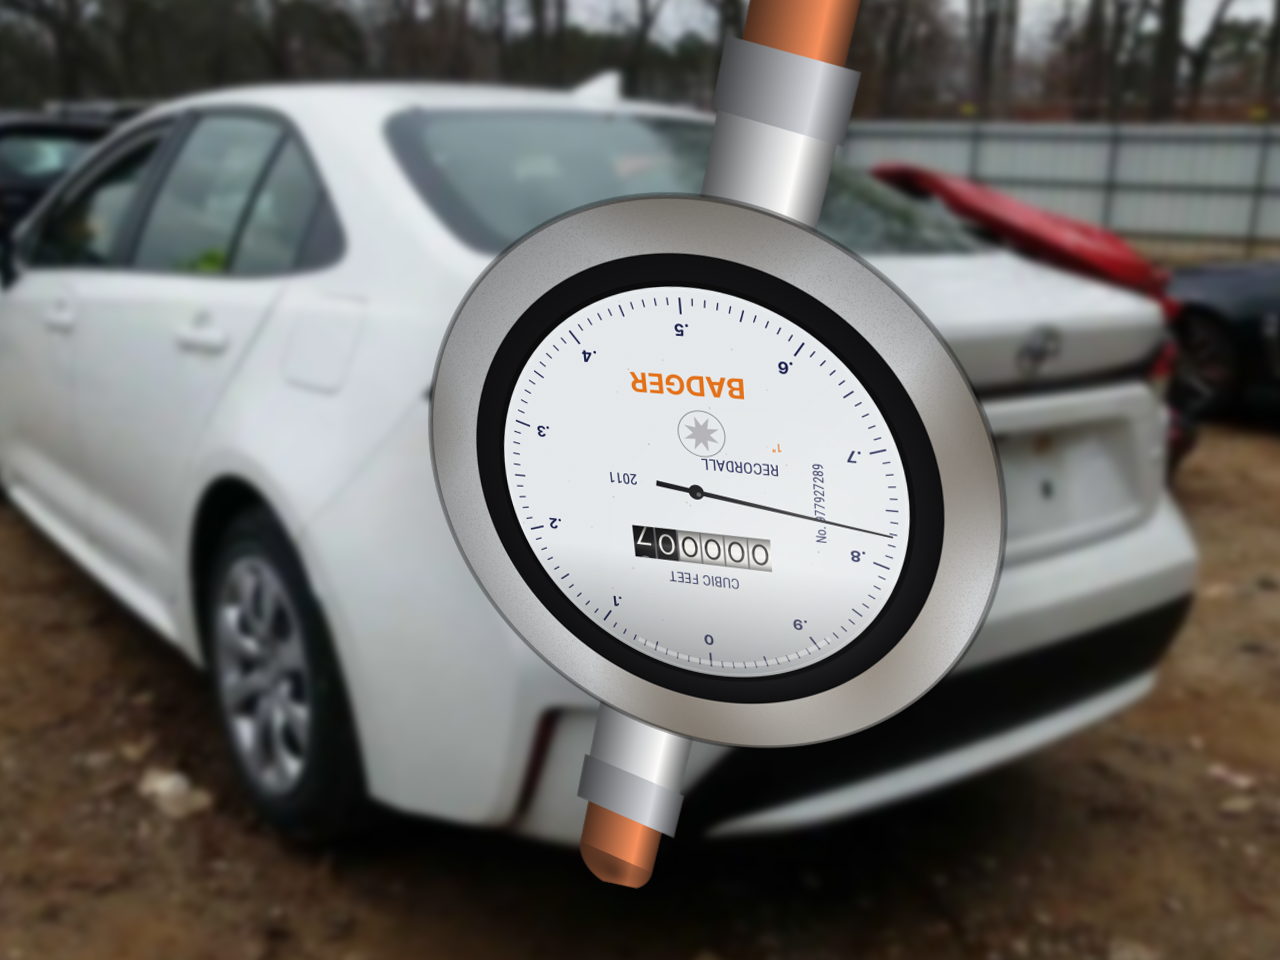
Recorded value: 6.77 ft³
